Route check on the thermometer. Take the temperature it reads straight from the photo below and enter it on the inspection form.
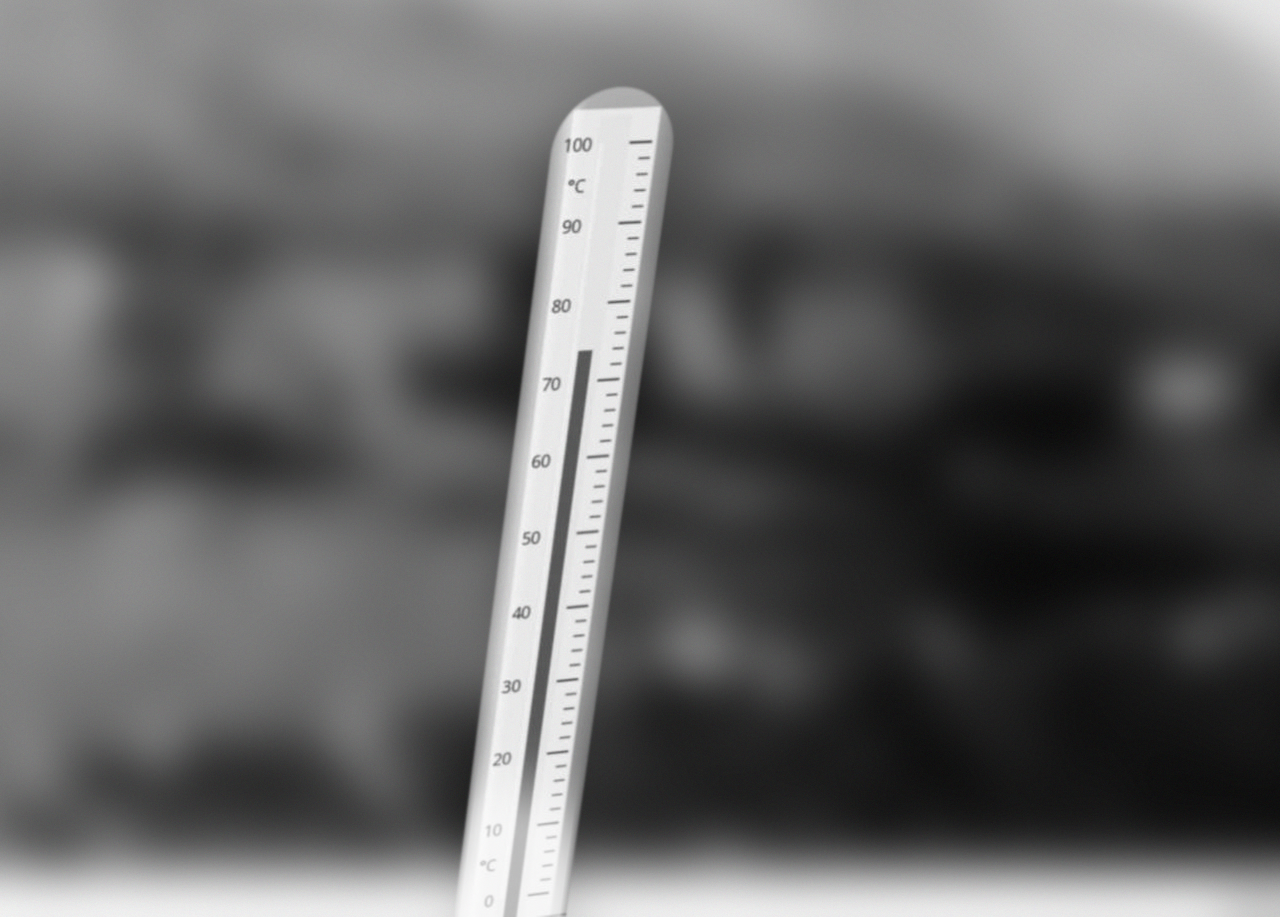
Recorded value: 74 °C
